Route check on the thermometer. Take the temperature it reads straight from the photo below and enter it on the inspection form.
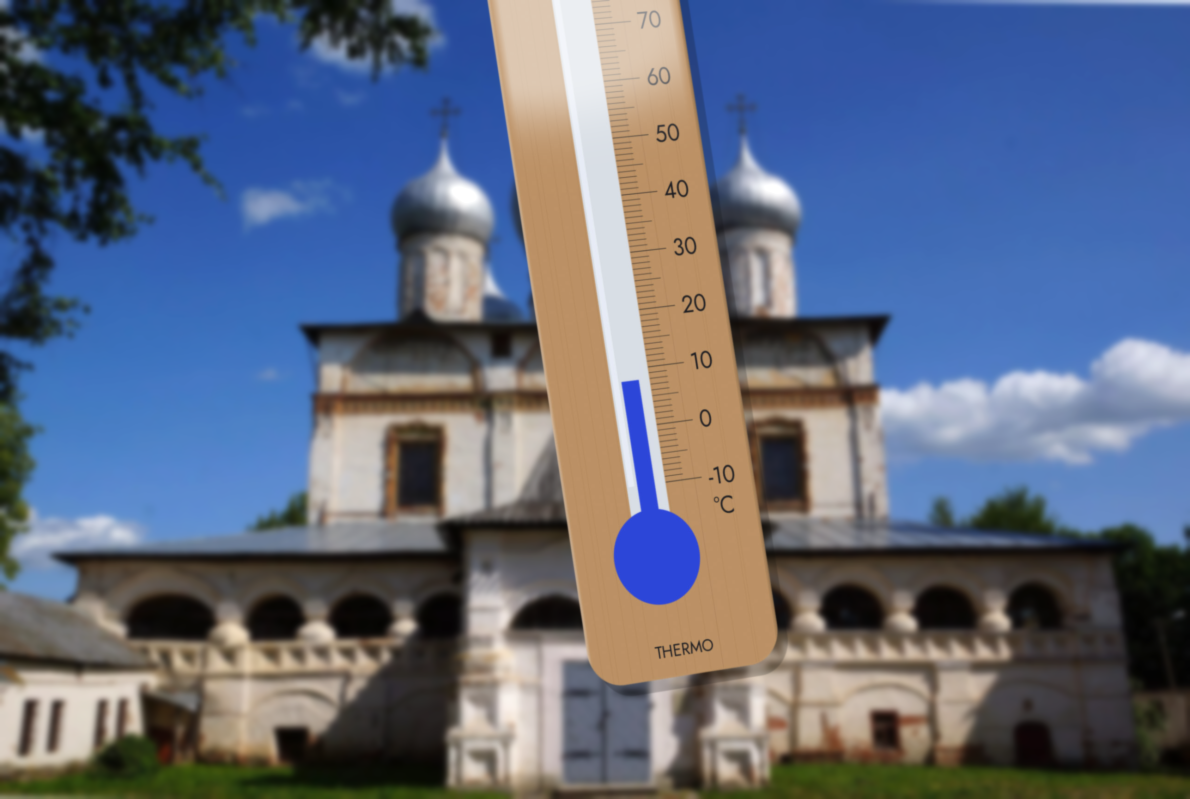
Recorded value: 8 °C
